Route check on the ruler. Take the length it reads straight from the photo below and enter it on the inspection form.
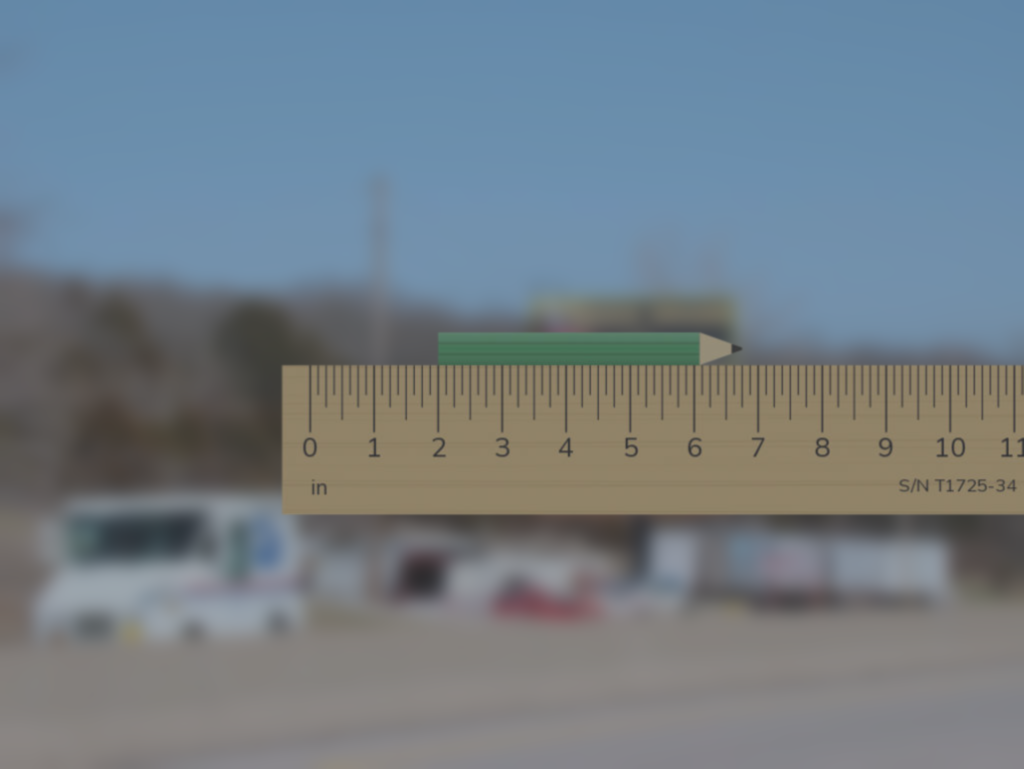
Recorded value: 4.75 in
